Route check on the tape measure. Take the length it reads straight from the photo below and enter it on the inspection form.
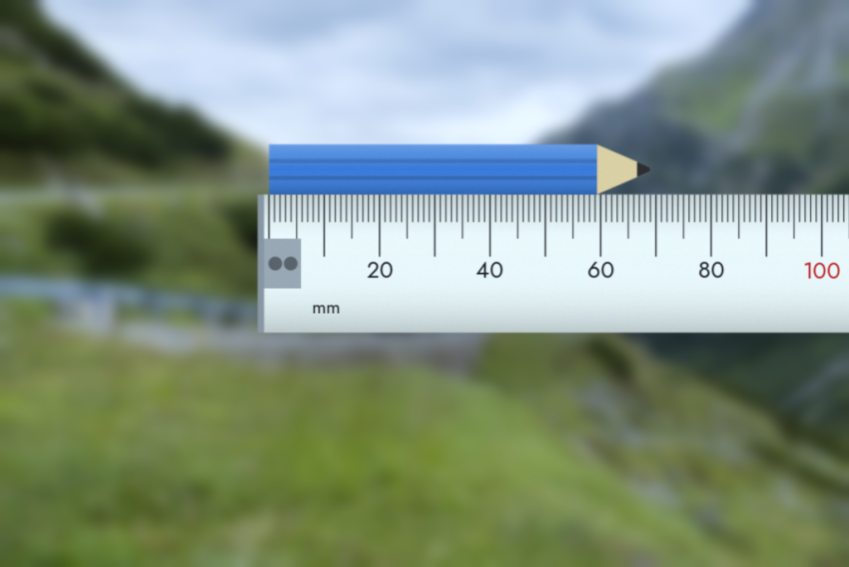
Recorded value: 69 mm
